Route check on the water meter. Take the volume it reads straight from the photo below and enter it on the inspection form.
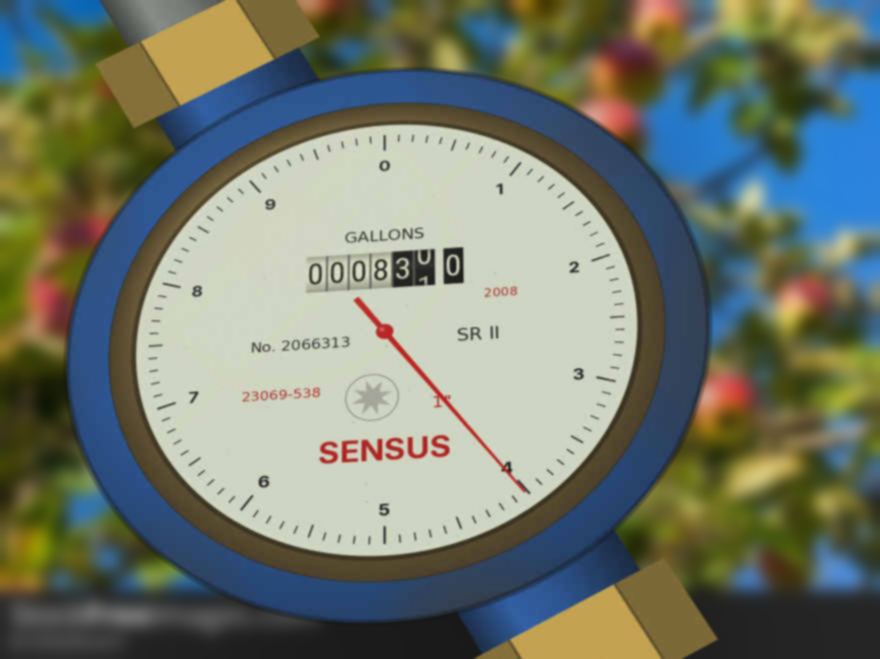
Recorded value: 8304.0 gal
